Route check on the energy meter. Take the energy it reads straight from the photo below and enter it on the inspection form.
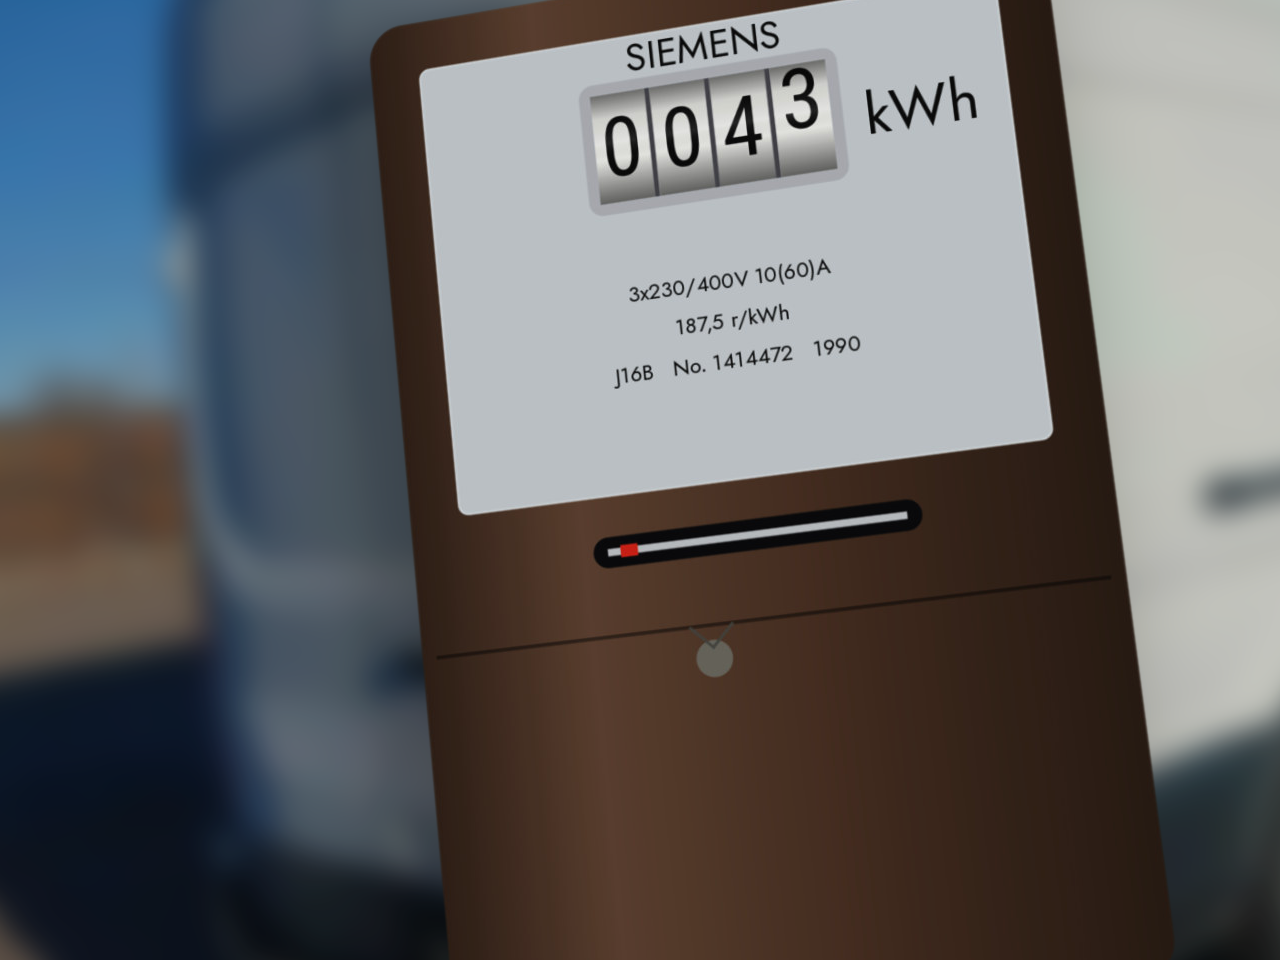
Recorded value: 43 kWh
